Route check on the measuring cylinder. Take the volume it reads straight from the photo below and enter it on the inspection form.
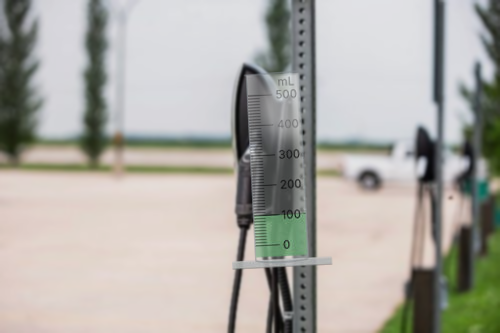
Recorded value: 100 mL
